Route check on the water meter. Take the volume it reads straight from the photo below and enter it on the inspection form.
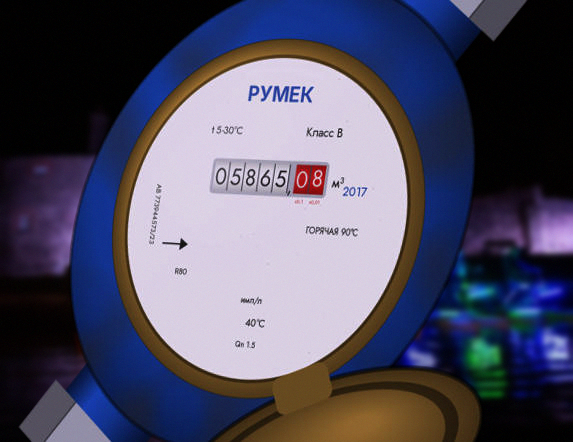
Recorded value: 5865.08 m³
